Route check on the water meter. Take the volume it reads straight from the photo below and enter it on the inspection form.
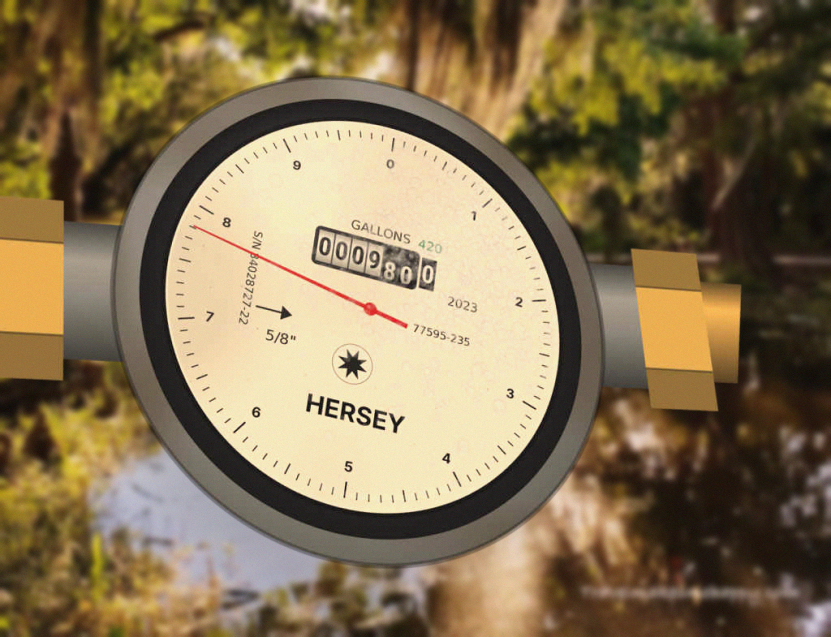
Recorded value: 9797.8 gal
